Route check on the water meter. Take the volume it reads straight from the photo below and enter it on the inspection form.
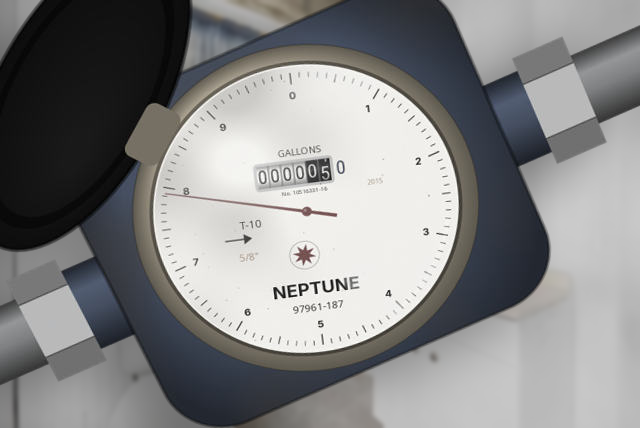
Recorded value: 47.9 gal
